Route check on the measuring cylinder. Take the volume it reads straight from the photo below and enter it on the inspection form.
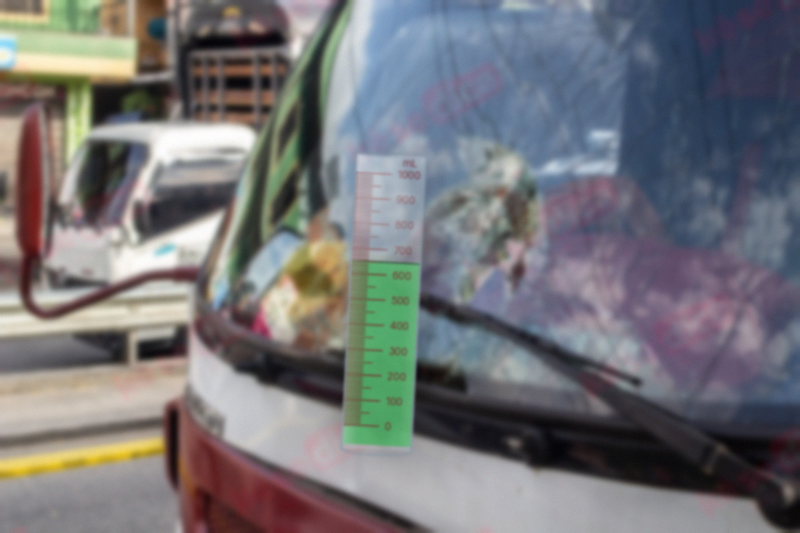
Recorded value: 650 mL
